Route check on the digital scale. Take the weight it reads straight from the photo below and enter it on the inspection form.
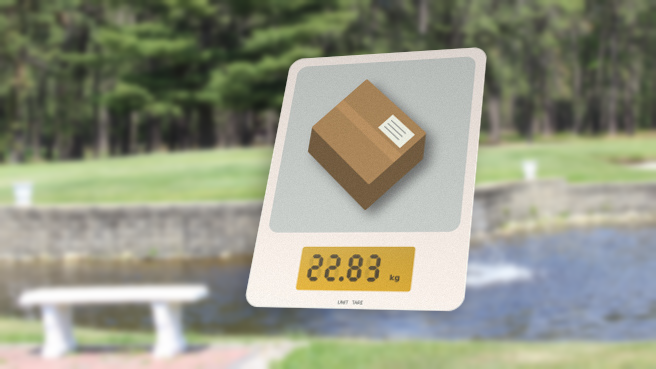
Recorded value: 22.83 kg
